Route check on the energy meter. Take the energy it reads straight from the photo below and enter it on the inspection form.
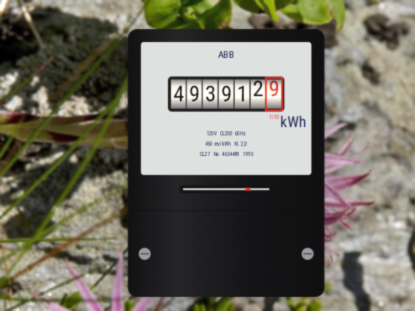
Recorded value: 493912.9 kWh
